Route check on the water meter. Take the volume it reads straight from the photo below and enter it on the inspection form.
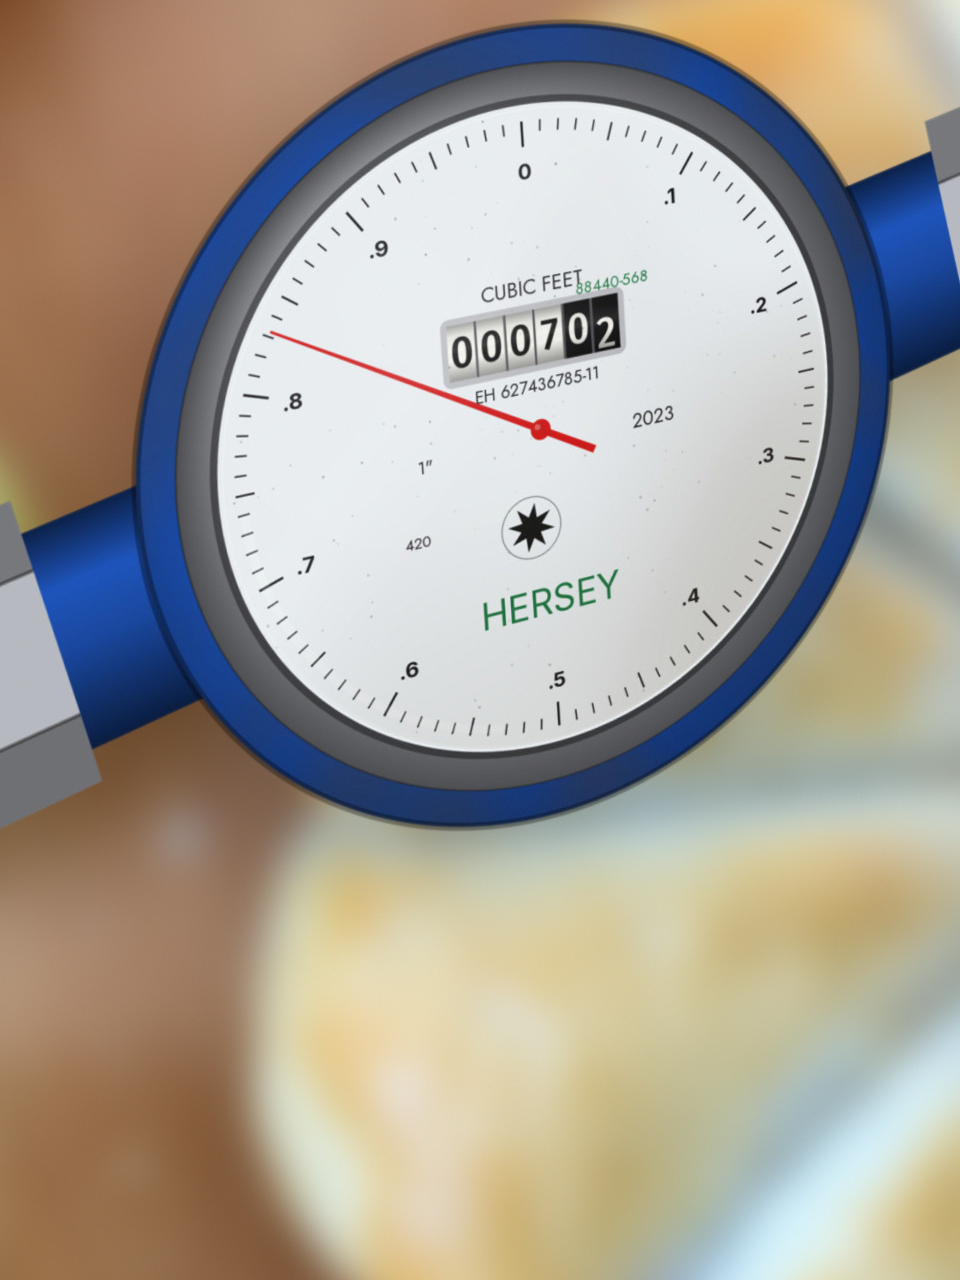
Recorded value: 701.83 ft³
